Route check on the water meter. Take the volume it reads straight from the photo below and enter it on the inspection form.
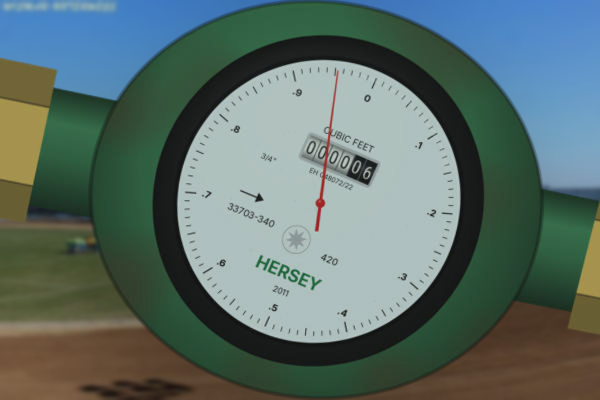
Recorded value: 5.95 ft³
